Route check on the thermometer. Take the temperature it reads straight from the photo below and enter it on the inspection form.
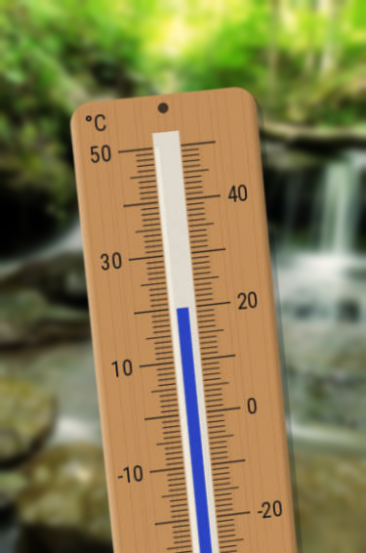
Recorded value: 20 °C
